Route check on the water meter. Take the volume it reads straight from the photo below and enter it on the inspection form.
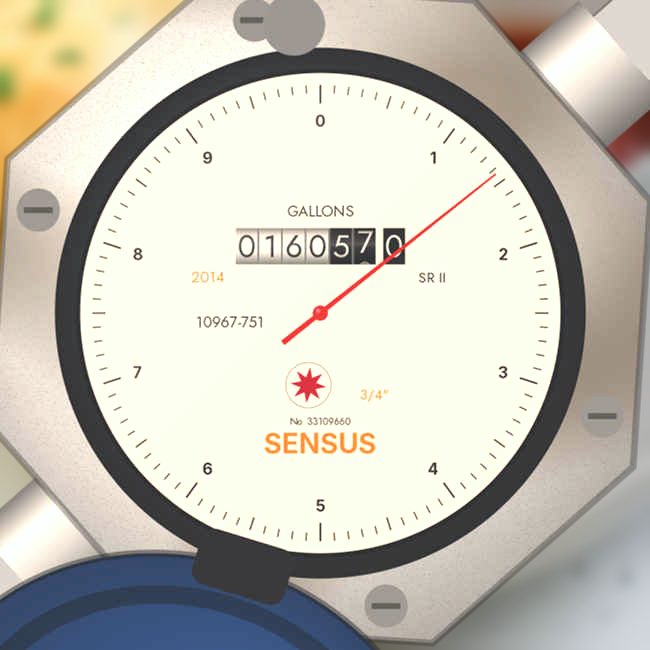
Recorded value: 160571.4 gal
